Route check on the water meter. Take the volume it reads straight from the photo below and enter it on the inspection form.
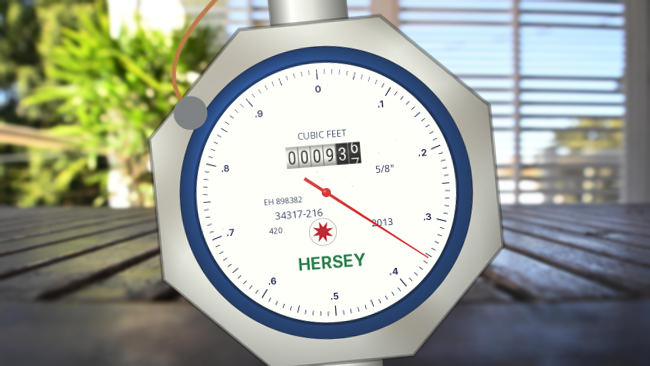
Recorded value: 936.35 ft³
